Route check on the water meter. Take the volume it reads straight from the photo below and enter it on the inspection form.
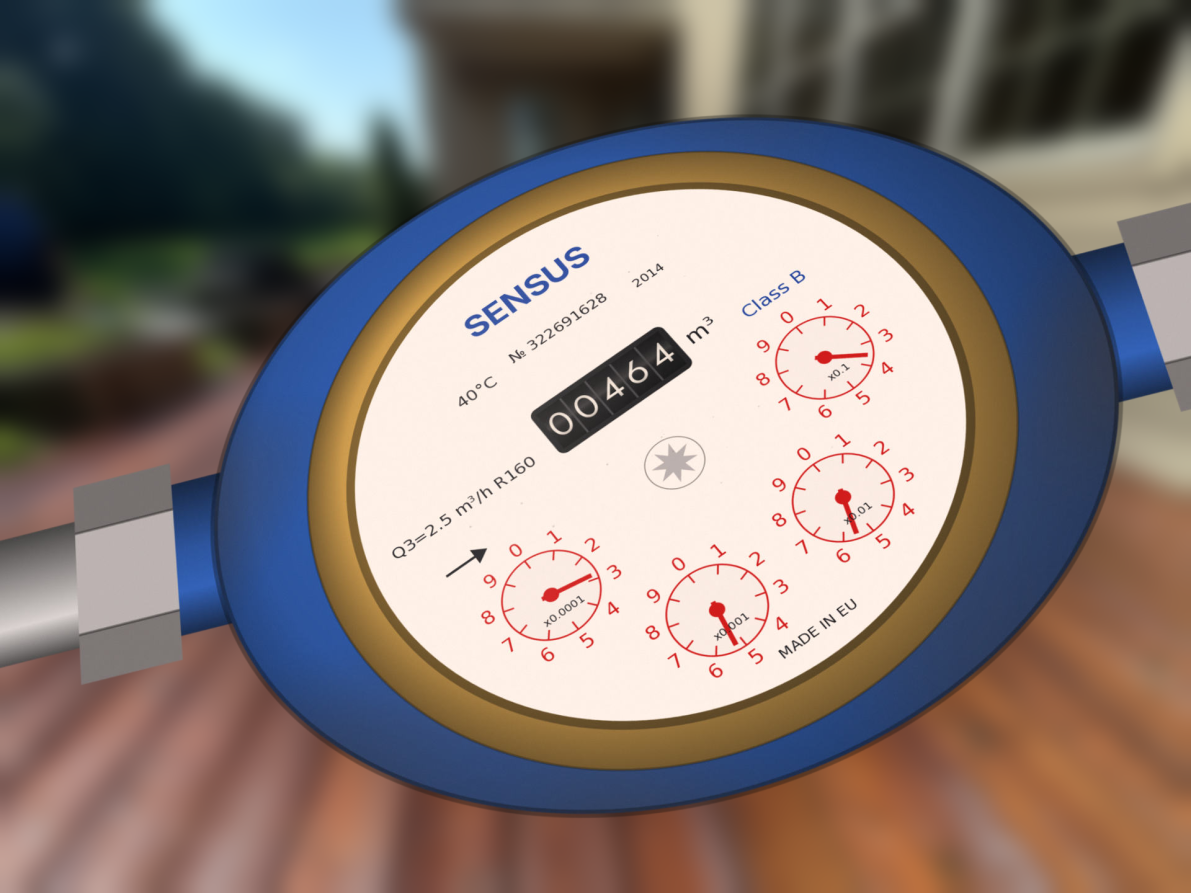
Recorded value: 464.3552 m³
